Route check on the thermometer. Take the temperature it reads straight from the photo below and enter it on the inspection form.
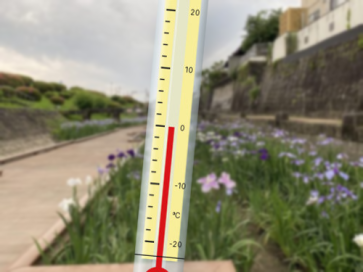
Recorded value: 0 °C
